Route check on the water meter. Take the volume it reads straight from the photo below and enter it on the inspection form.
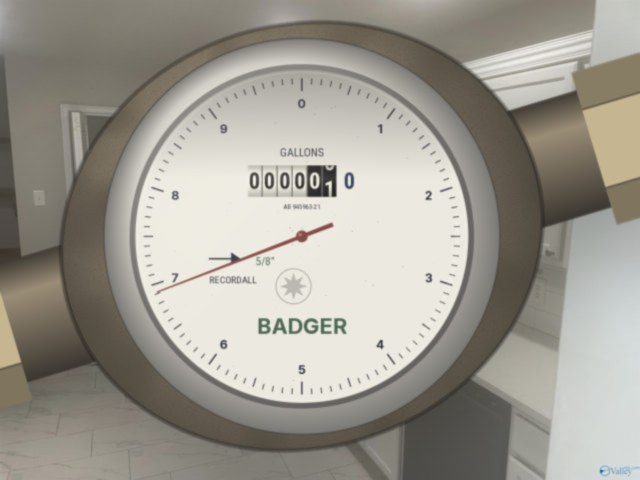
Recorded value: 6.9 gal
